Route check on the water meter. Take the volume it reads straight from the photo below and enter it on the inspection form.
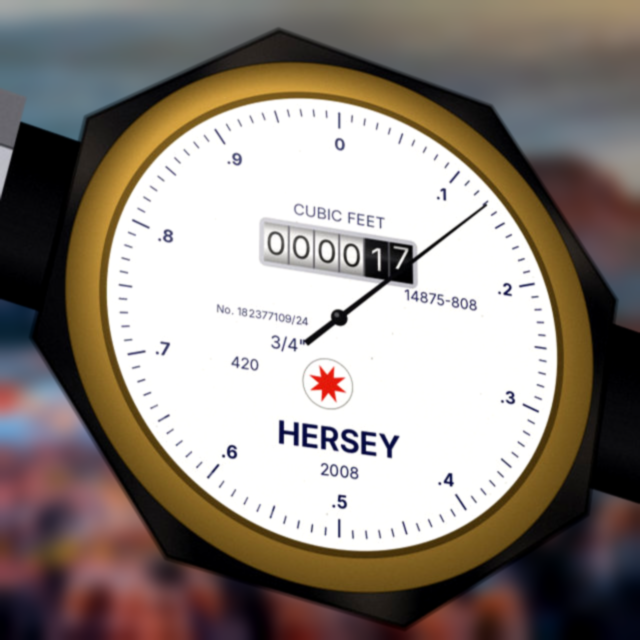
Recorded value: 17.13 ft³
